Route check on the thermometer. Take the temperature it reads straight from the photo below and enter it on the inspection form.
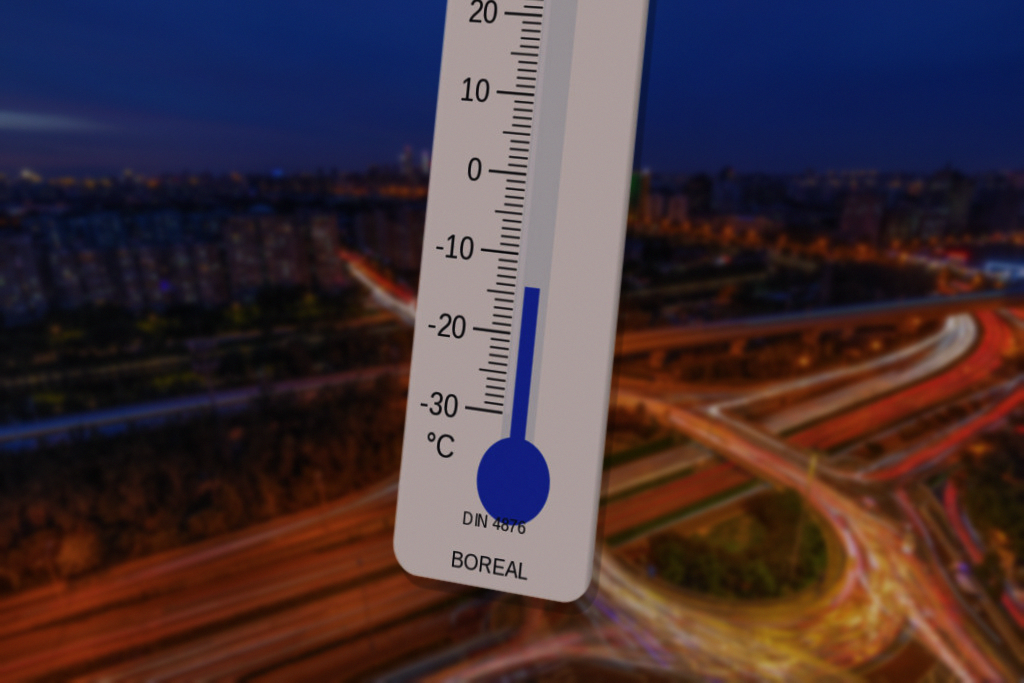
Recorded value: -14 °C
